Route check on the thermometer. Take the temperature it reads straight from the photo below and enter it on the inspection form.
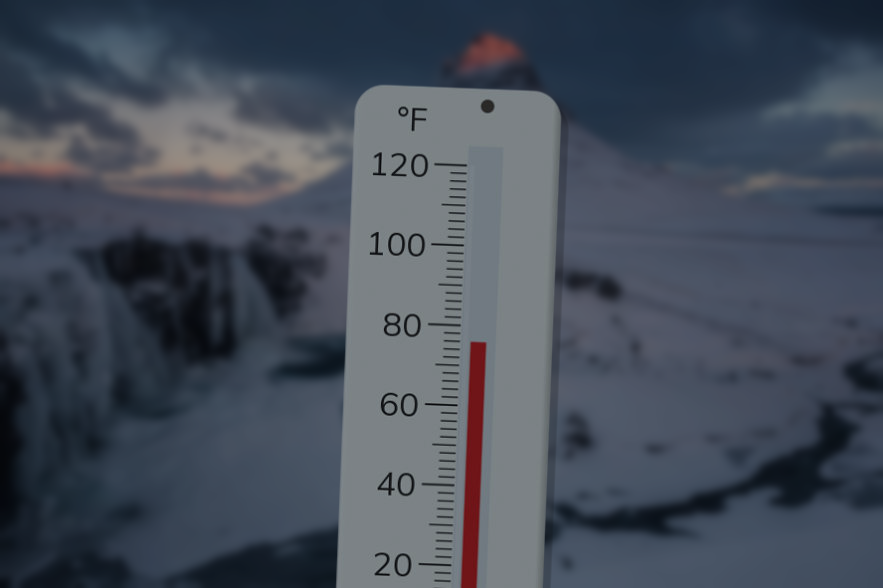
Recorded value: 76 °F
